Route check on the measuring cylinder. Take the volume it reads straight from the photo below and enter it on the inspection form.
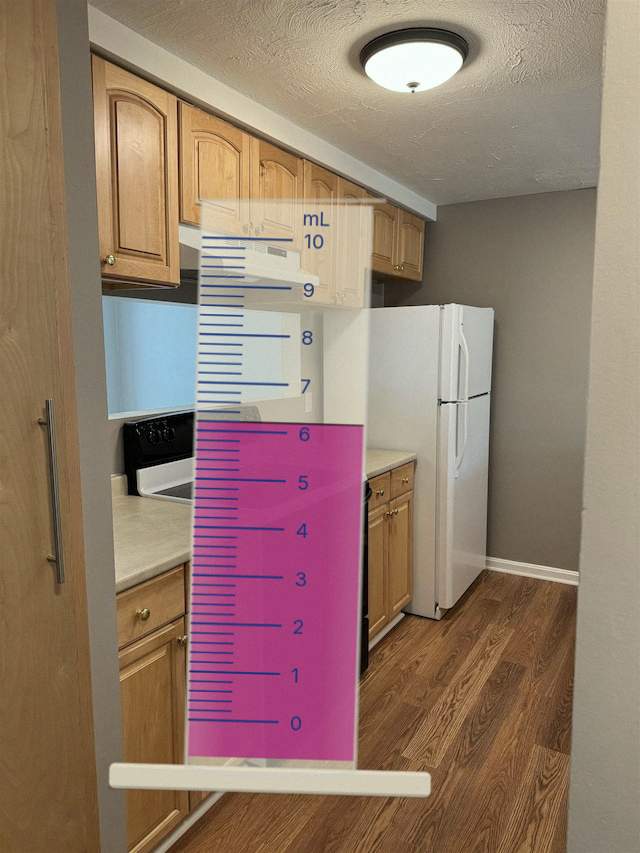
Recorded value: 6.2 mL
